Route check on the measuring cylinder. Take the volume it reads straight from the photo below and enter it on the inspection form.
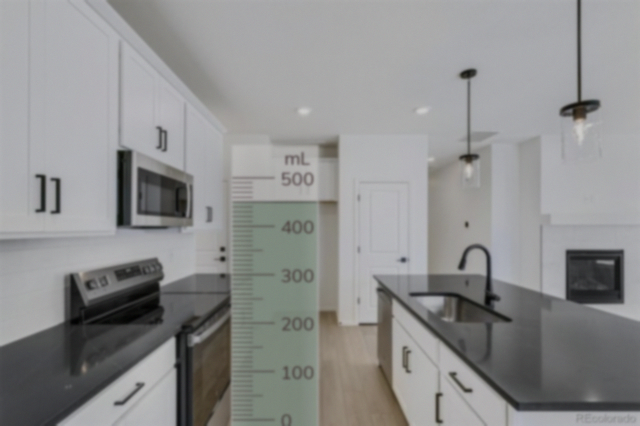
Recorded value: 450 mL
